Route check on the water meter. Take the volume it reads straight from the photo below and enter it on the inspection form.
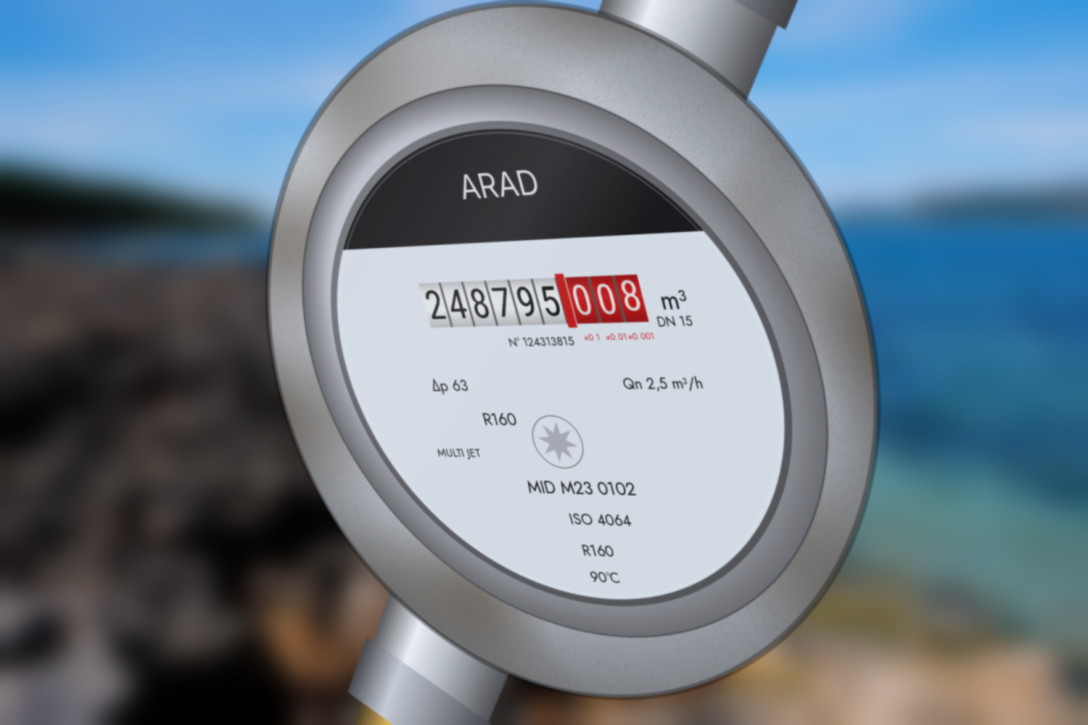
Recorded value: 248795.008 m³
